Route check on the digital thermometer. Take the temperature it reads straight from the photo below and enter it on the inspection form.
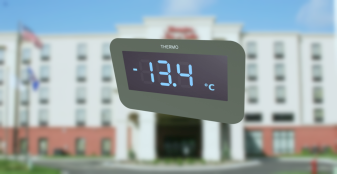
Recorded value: -13.4 °C
